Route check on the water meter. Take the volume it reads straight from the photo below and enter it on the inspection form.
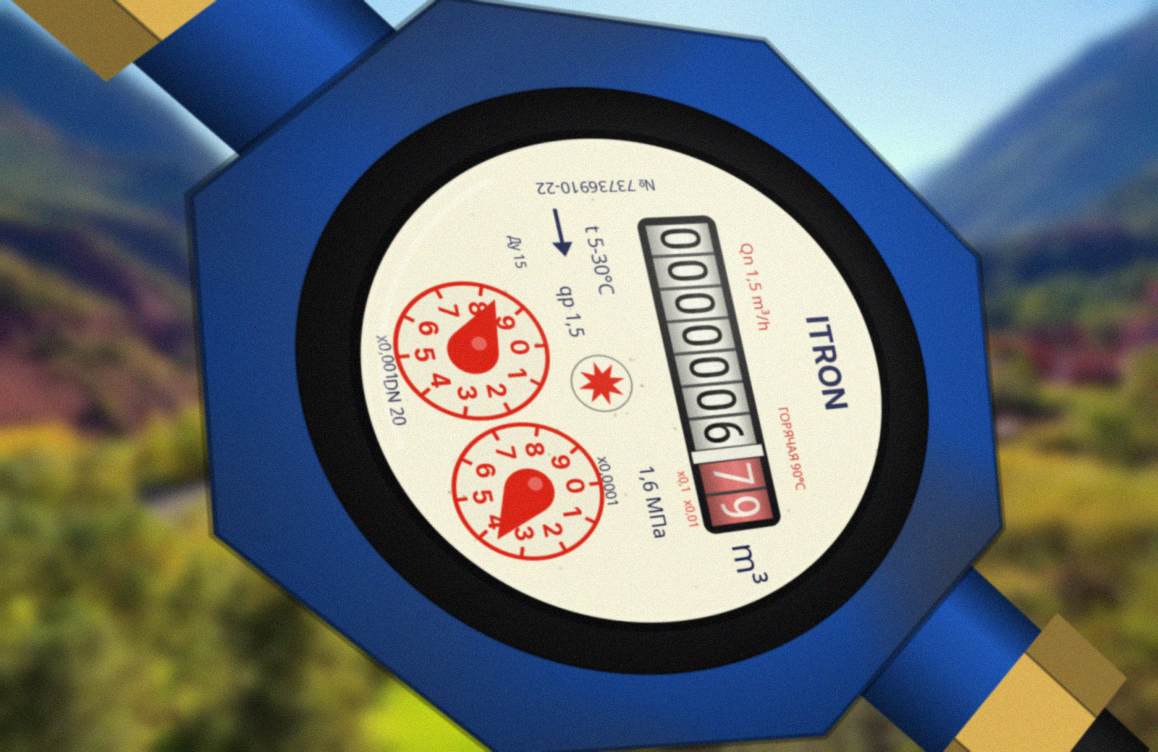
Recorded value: 6.7983 m³
